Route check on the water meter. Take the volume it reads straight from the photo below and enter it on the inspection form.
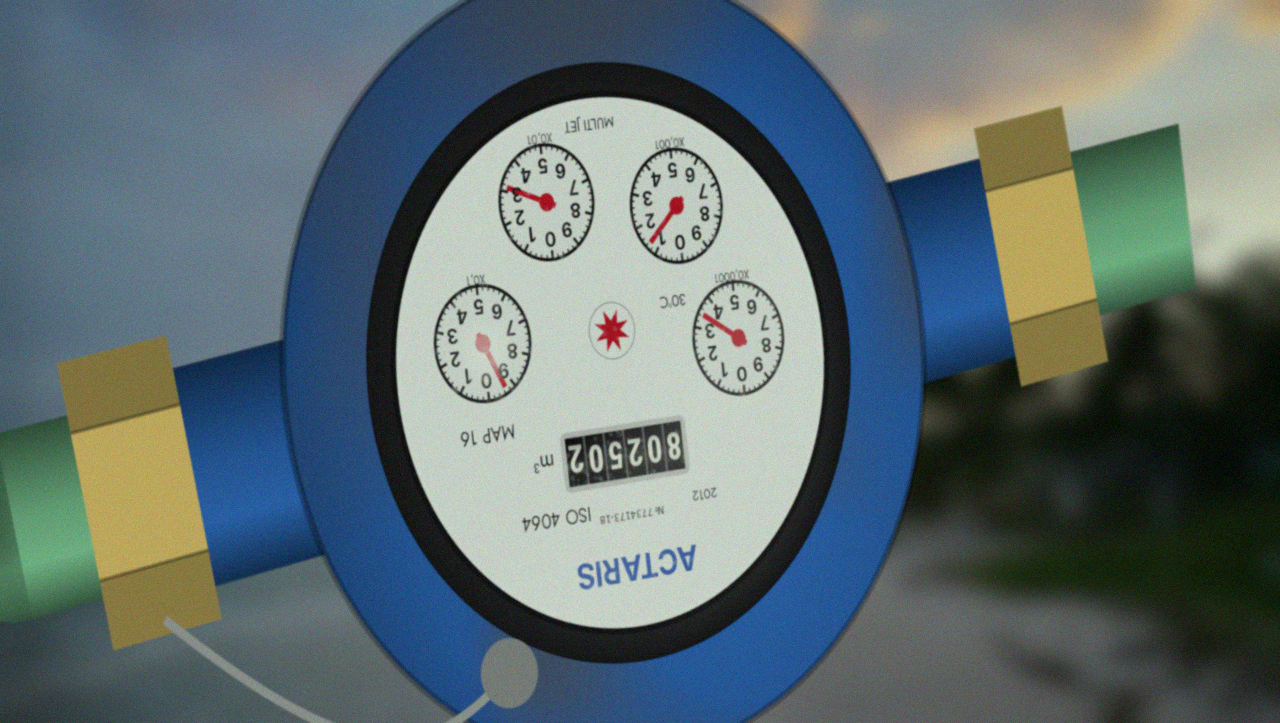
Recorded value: 802501.9313 m³
